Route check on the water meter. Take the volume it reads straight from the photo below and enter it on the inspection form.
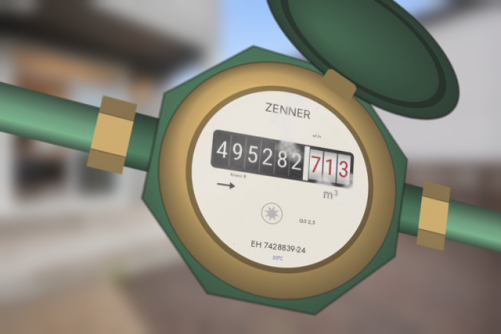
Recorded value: 495282.713 m³
